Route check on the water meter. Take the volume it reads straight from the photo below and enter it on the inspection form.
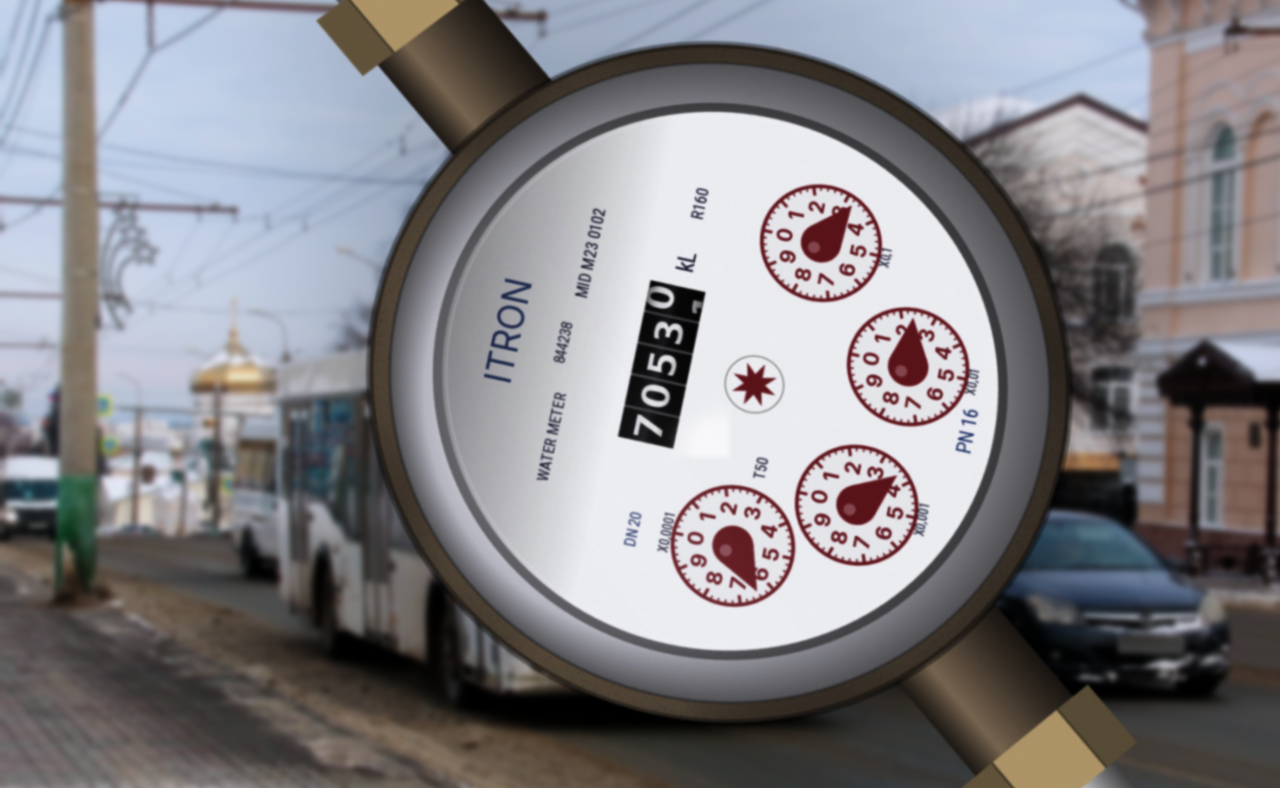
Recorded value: 70530.3236 kL
